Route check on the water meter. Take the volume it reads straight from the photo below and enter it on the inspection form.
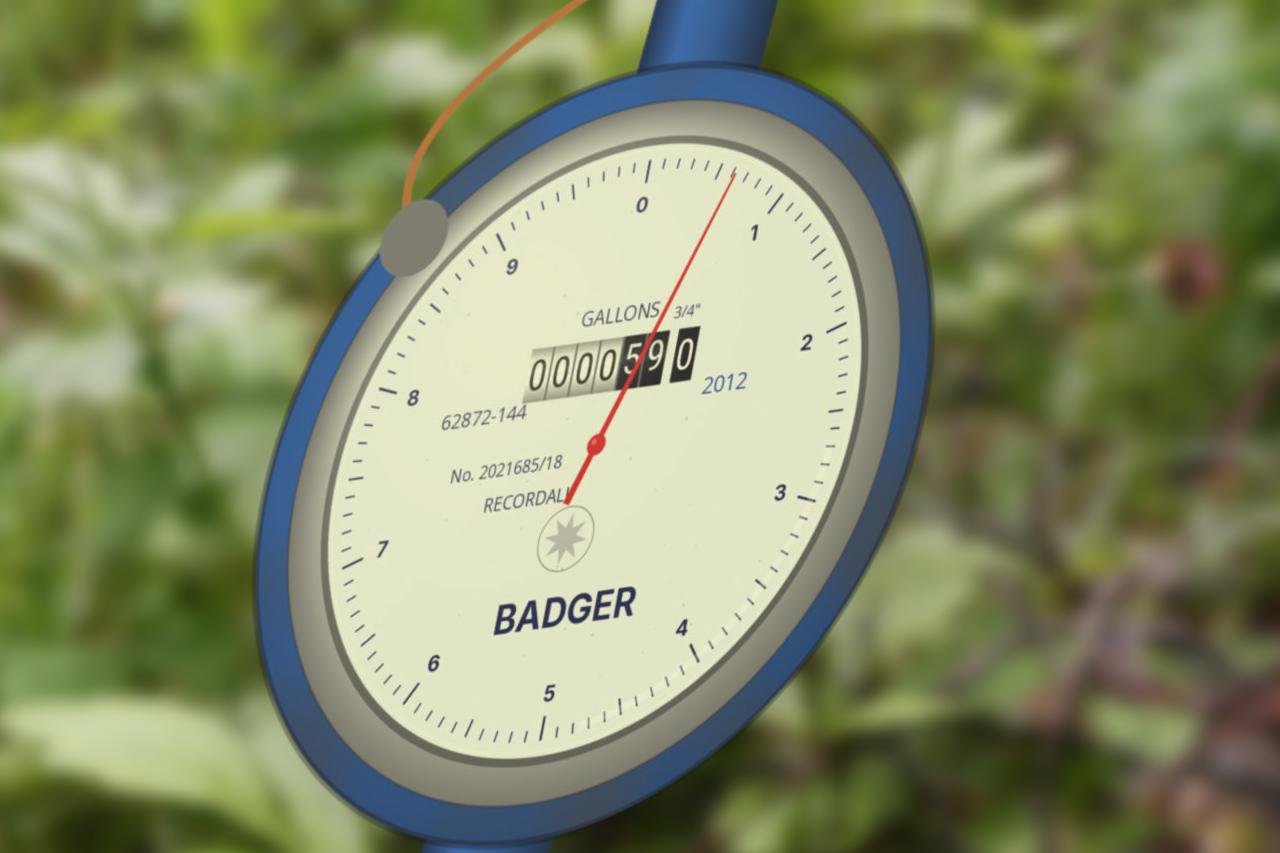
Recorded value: 590.6 gal
